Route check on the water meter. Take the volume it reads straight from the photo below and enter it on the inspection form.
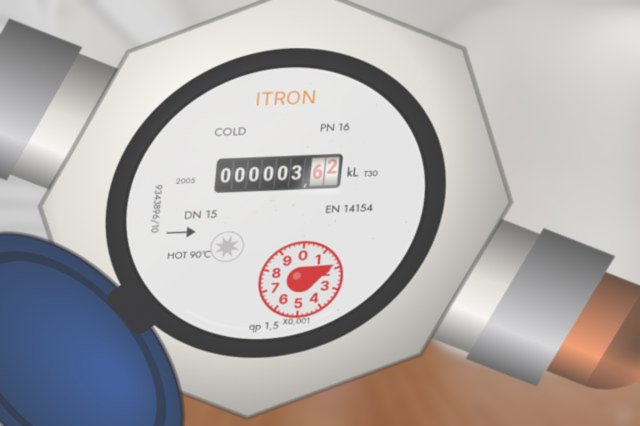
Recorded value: 3.621 kL
